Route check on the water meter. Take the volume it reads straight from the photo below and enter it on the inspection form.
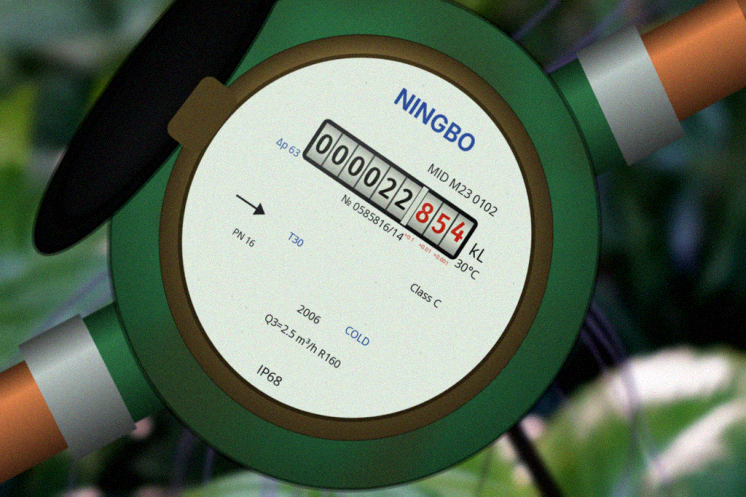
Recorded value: 22.854 kL
